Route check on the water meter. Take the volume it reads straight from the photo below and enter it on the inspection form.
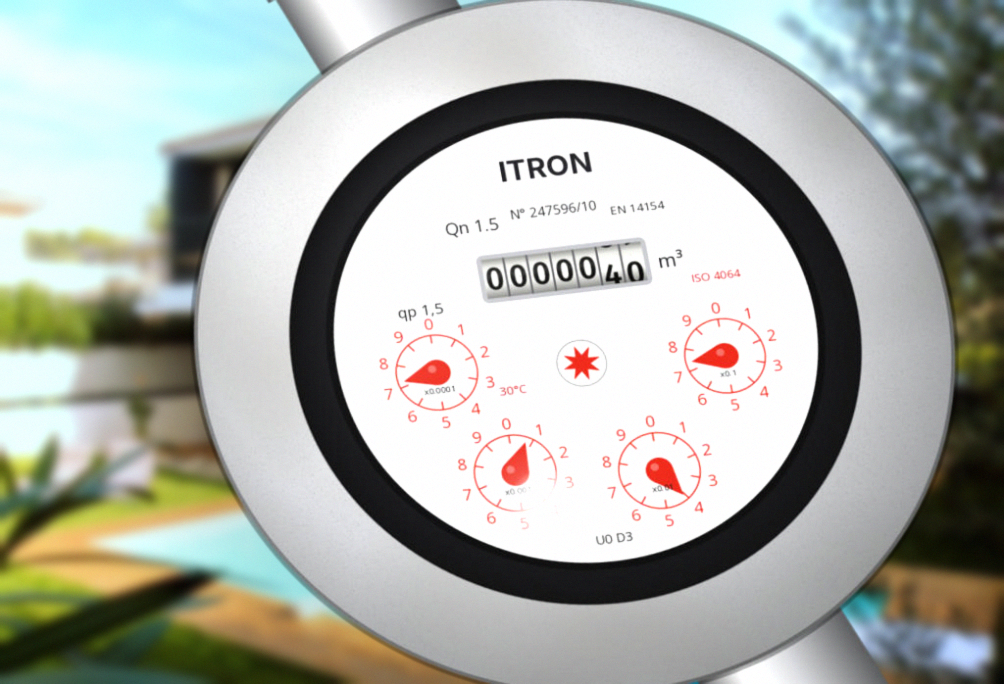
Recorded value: 39.7407 m³
